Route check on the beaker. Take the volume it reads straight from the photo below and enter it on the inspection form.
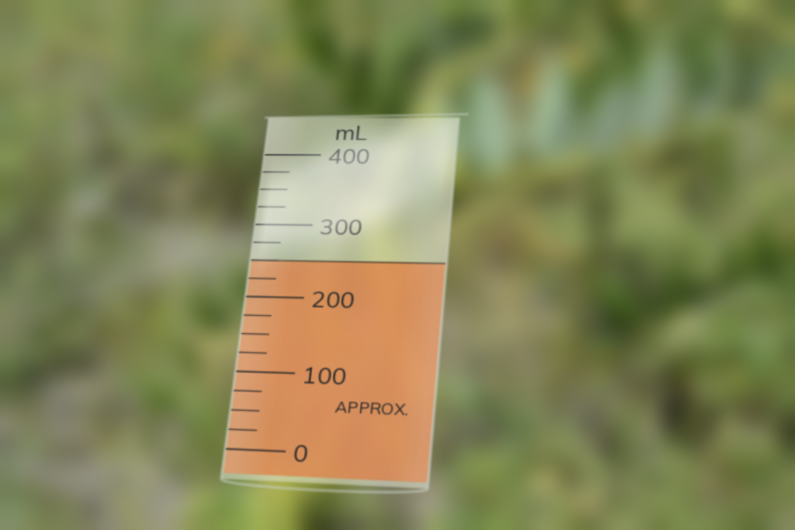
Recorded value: 250 mL
